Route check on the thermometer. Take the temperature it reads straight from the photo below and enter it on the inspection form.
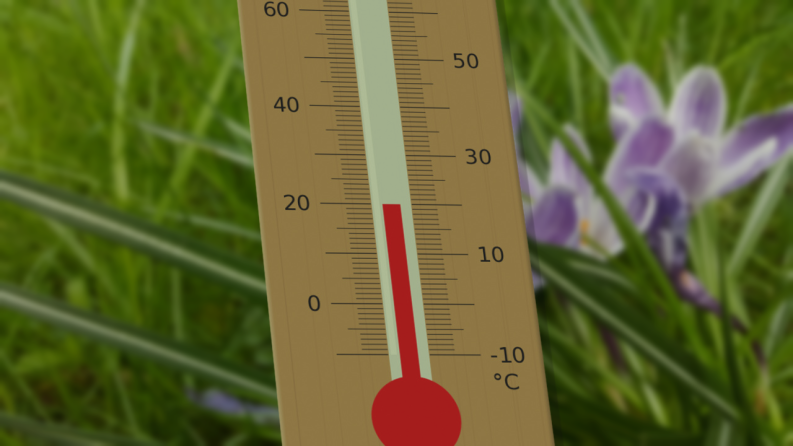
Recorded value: 20 °C
